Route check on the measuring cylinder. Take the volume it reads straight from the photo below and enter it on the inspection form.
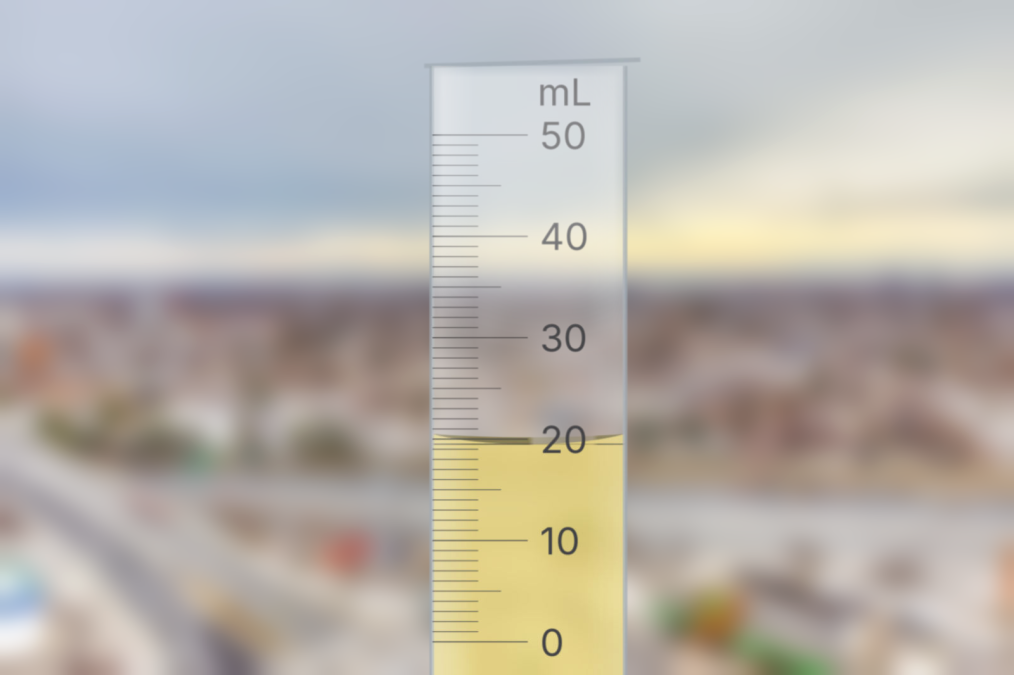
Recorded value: 19.5 mL
